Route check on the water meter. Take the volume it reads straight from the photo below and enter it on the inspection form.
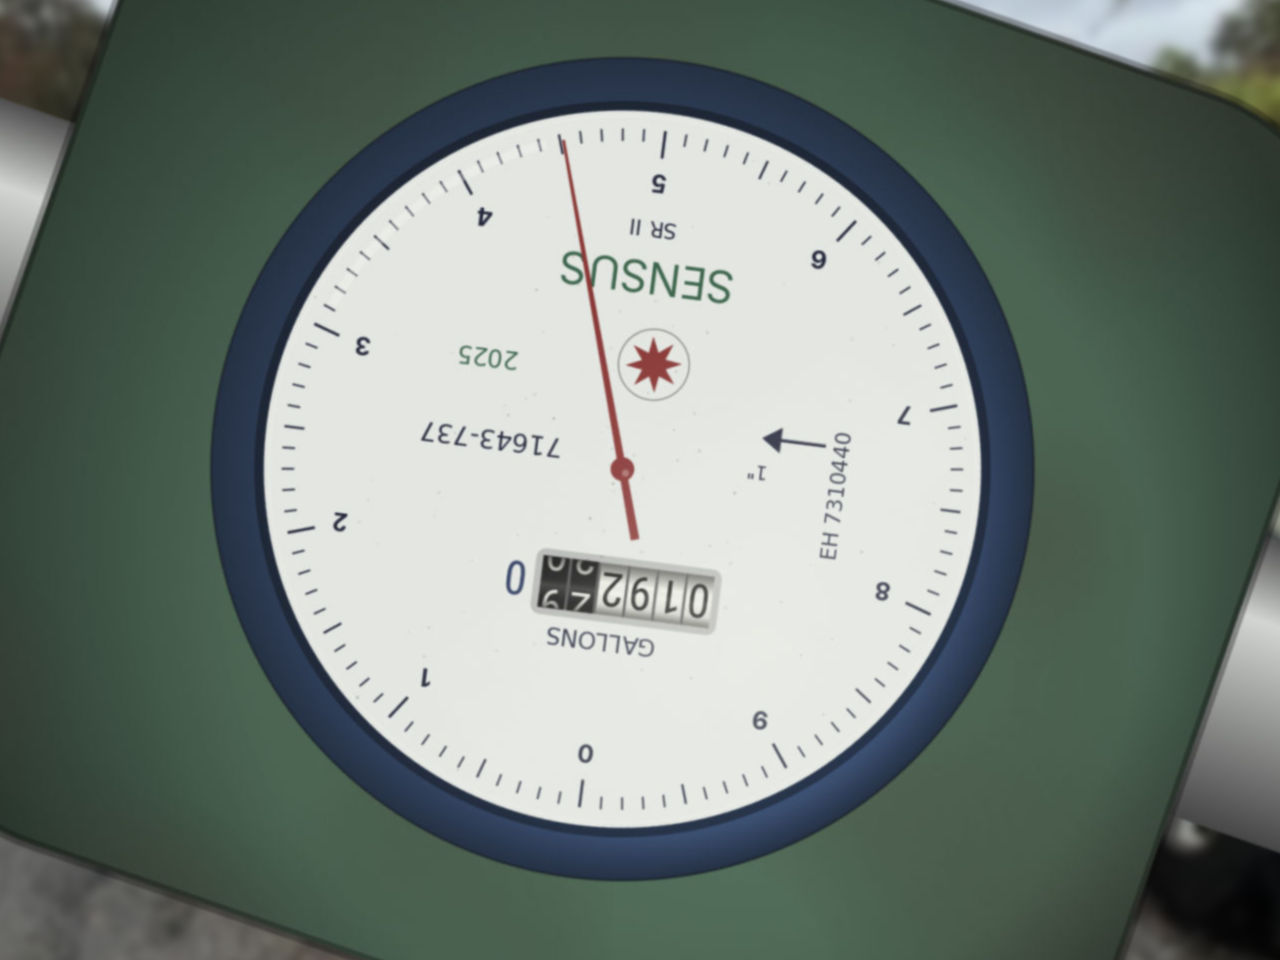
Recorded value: 192294.5 gal
